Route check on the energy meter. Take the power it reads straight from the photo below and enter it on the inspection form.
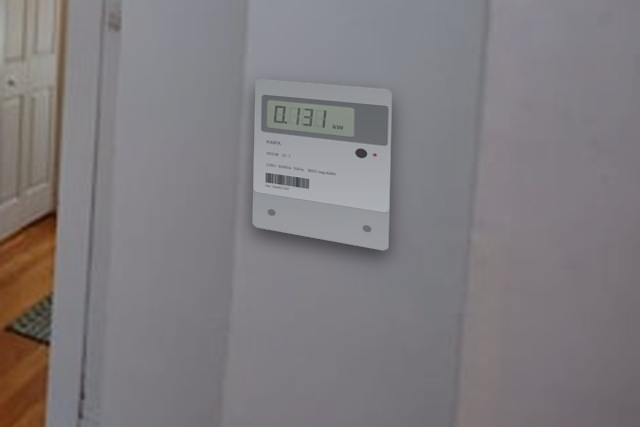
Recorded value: 0.131 kW
